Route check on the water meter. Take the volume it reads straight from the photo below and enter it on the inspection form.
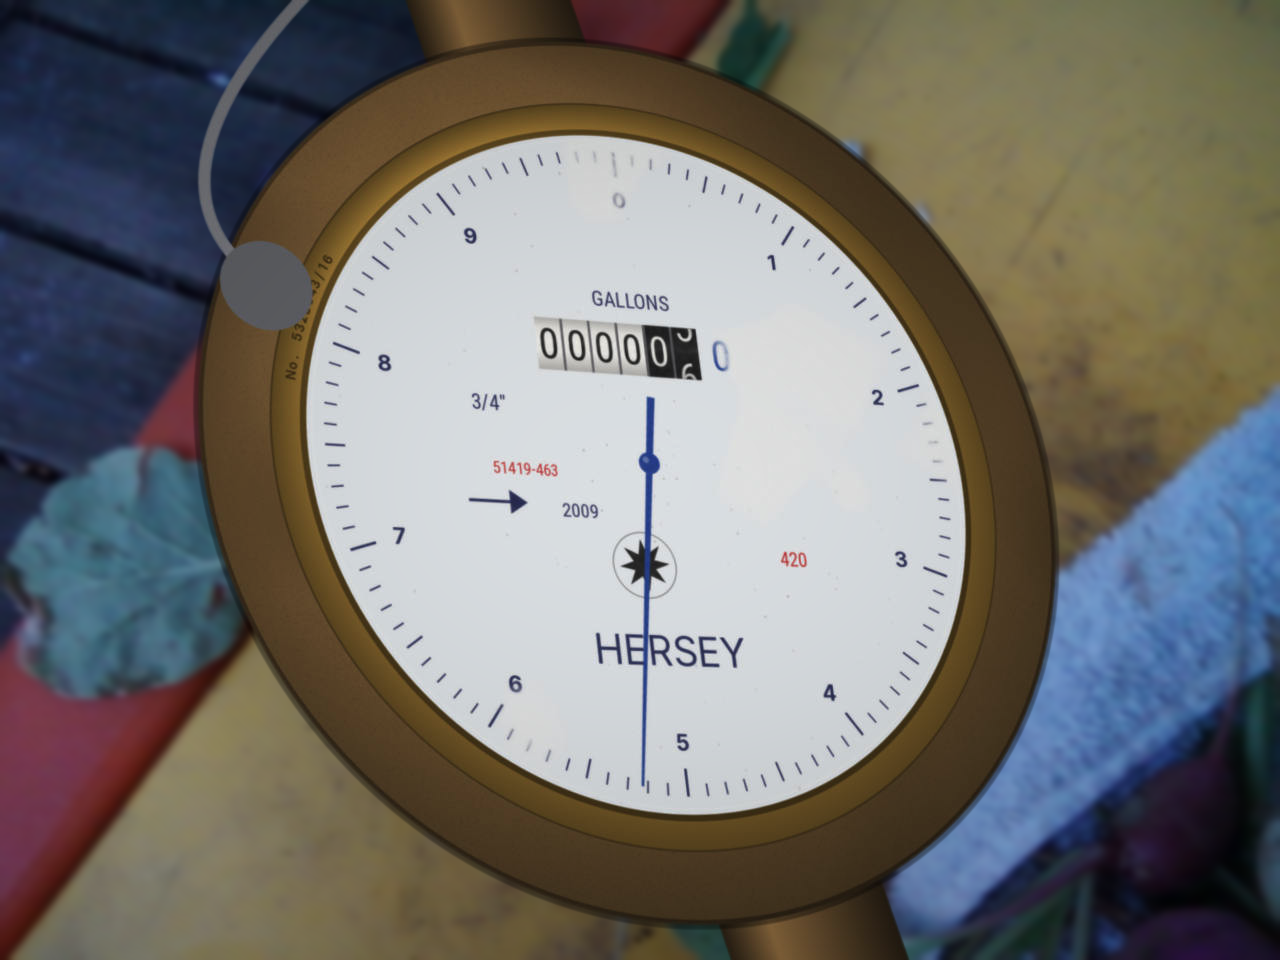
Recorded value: 55.2 gal
